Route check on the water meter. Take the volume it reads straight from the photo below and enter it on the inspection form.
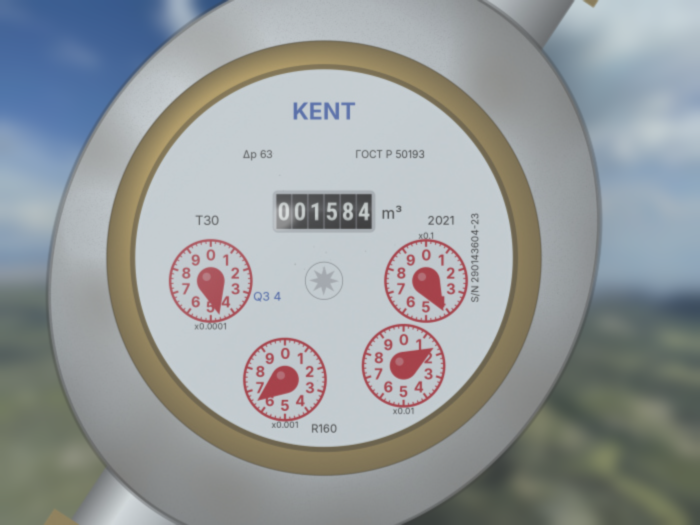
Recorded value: 1584.4164 m³
